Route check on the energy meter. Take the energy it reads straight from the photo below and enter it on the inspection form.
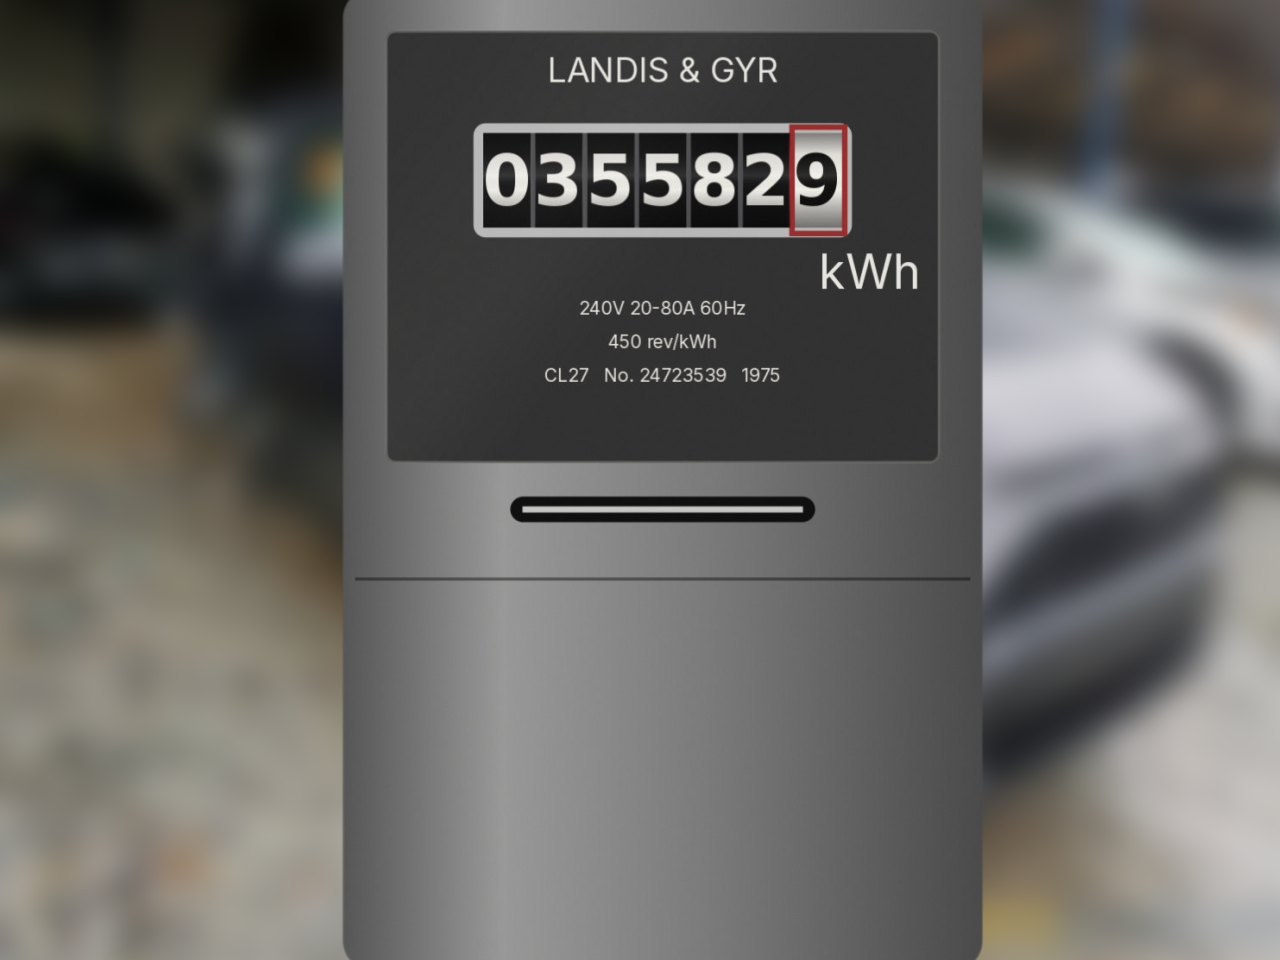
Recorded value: 35582.9 kWh
